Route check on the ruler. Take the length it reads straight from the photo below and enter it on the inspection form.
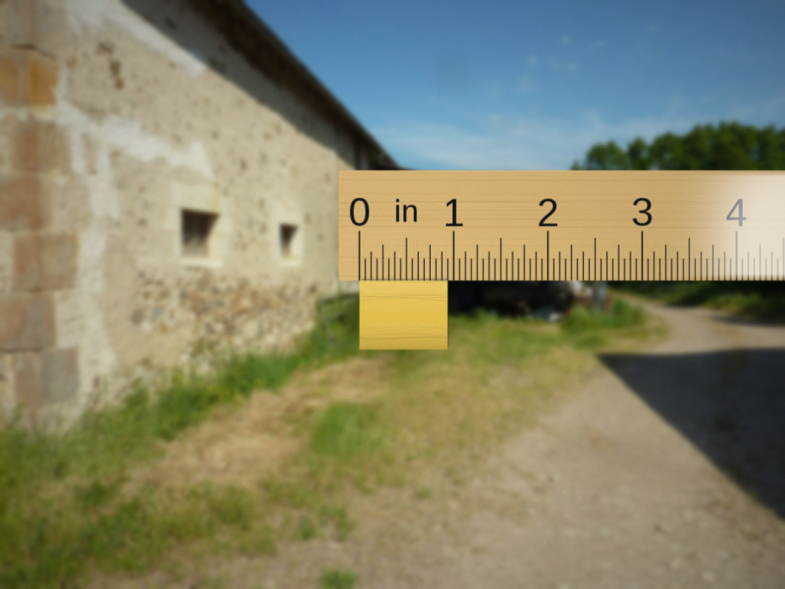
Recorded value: 0.9375 in
